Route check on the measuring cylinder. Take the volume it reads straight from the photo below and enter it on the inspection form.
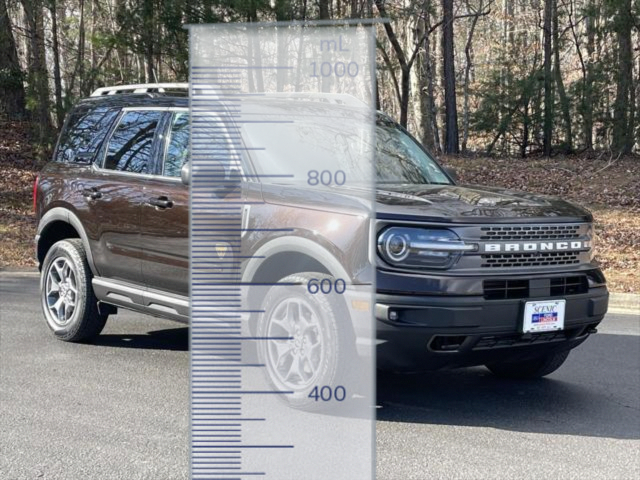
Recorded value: 600 mL
